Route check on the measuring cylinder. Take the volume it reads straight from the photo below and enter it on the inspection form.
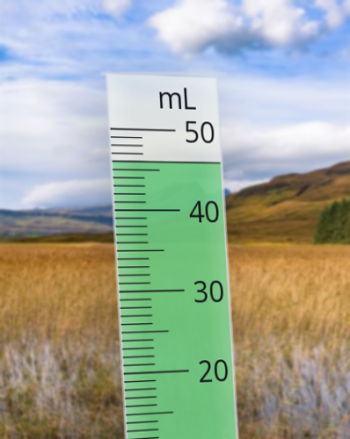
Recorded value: 46 mL
